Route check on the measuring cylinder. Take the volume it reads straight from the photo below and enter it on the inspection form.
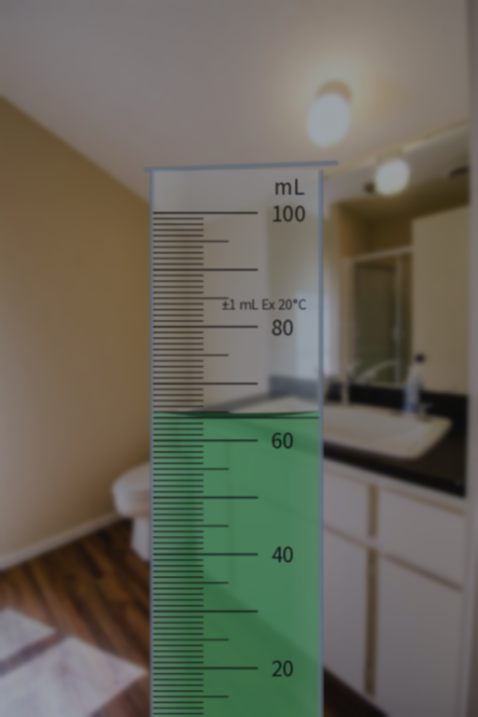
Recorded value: 64 mL
